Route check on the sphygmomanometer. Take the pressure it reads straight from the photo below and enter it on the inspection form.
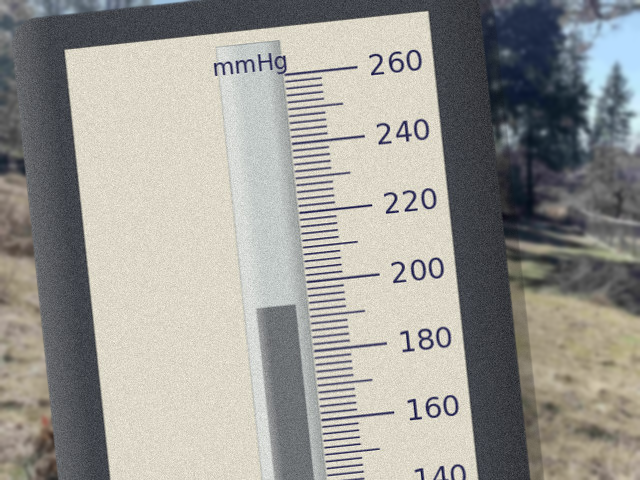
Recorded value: 194 mmHg
